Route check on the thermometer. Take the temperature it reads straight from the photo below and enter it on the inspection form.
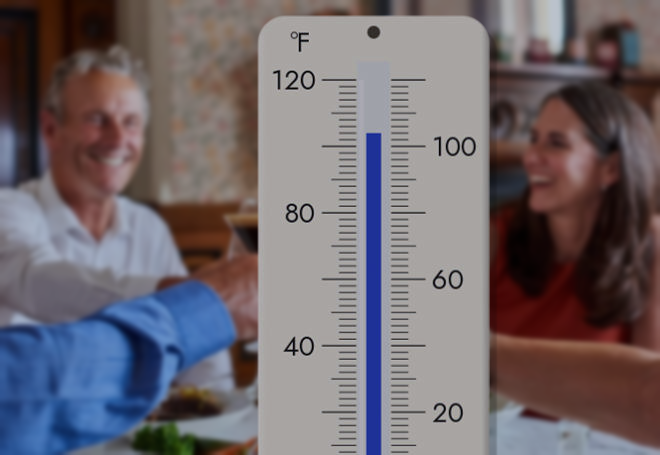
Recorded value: 104 °F
